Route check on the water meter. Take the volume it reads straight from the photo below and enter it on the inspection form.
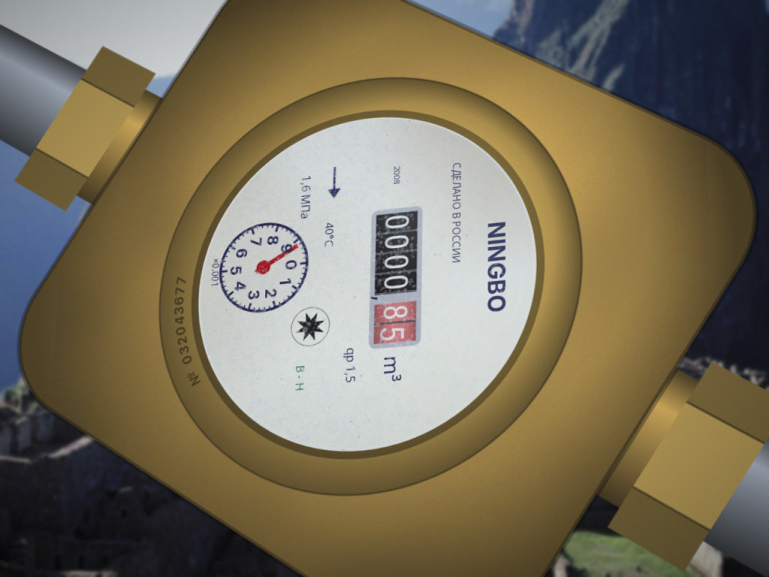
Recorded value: 0.849 m³
